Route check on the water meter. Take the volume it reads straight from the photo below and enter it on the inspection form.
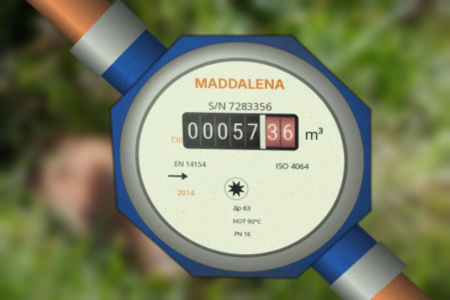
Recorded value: 57.36 m³
